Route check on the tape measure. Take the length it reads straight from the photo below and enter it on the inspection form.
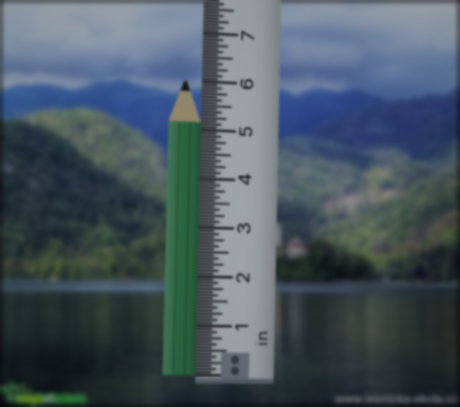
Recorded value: 6 in
